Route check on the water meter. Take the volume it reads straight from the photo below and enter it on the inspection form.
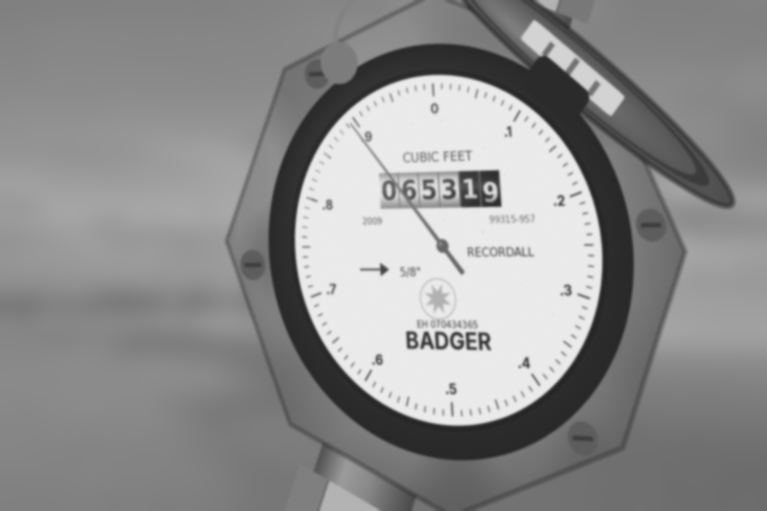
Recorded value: 65318.89 ft³
